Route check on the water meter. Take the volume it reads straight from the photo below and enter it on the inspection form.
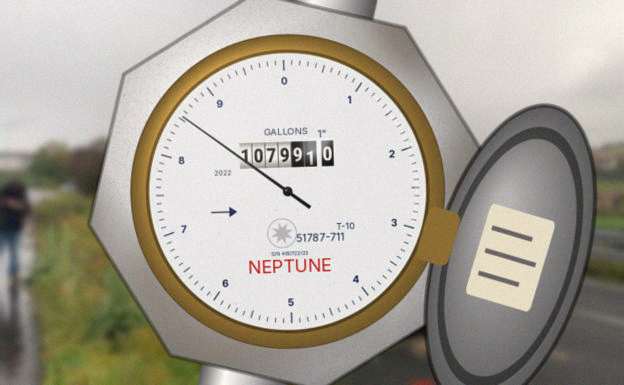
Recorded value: 1079908.5 gal
